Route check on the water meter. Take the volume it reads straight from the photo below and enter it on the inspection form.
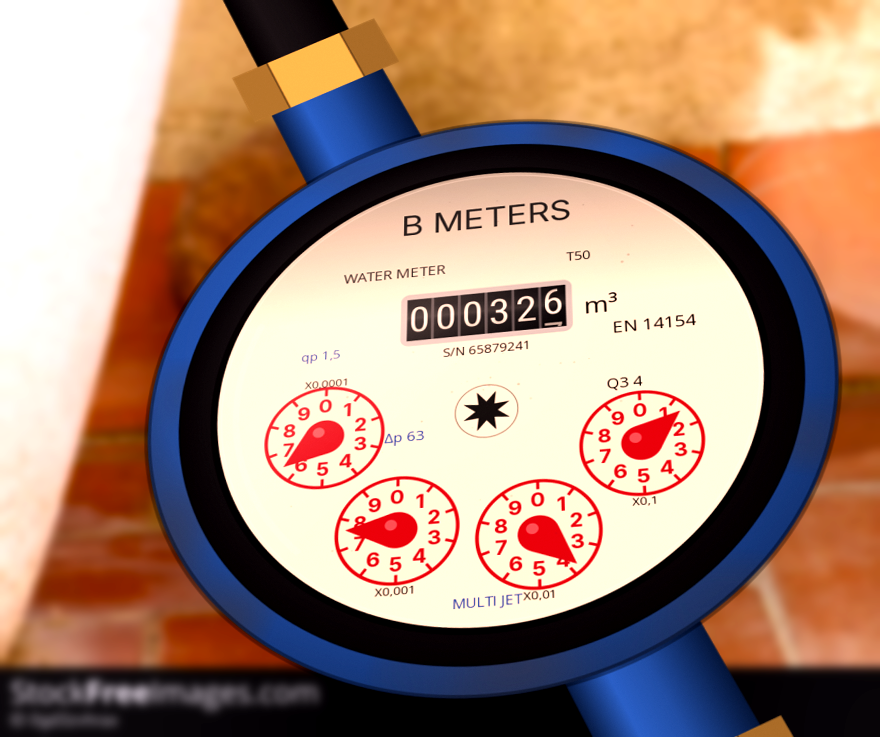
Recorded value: 326.1376 m³
